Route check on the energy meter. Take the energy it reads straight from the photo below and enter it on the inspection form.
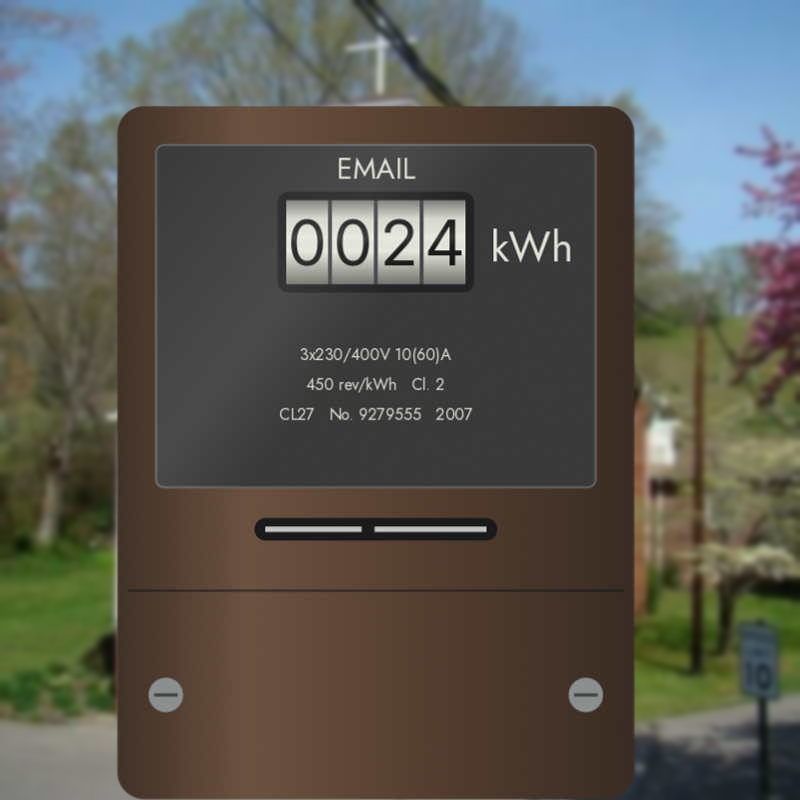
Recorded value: 24 kWh
